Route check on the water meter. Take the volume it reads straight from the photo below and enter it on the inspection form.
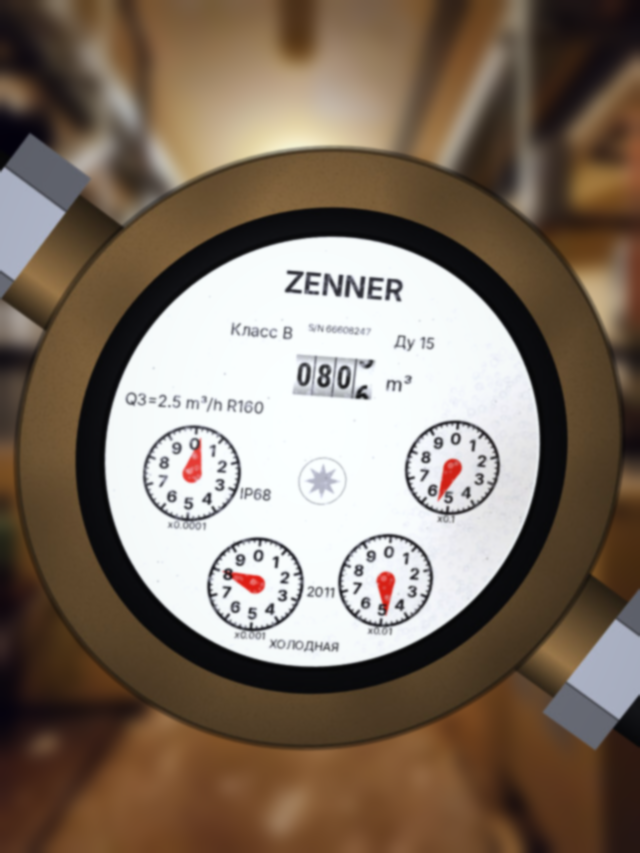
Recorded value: 805.5480 m³
